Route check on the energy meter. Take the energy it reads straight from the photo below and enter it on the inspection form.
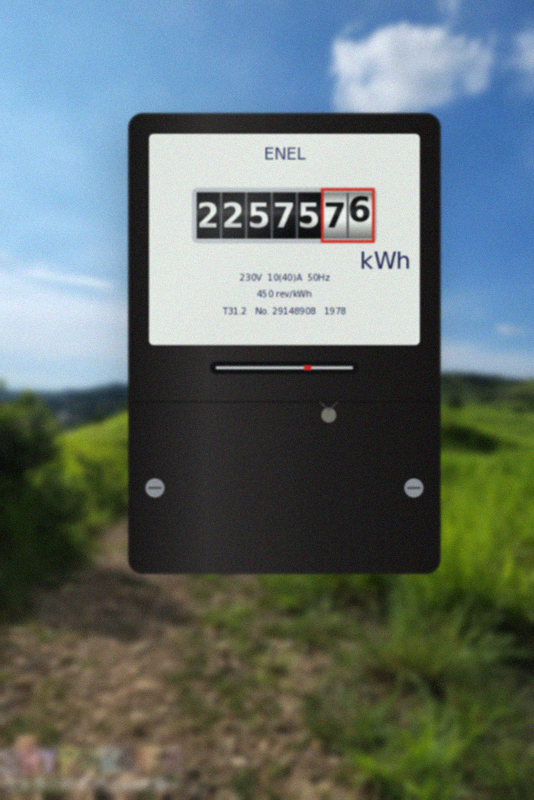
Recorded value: 22575.76 kWh
